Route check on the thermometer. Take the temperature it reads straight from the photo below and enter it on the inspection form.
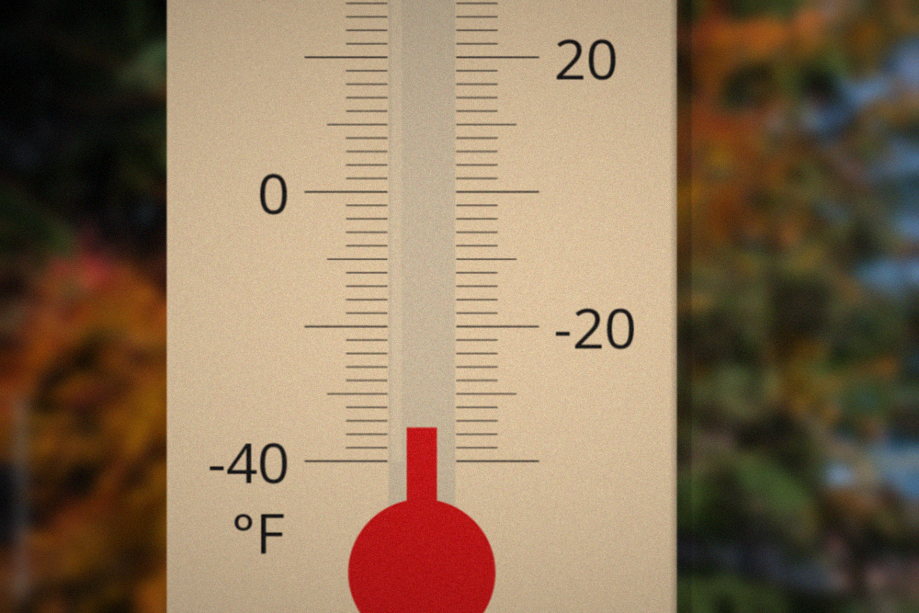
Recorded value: -35 °F
